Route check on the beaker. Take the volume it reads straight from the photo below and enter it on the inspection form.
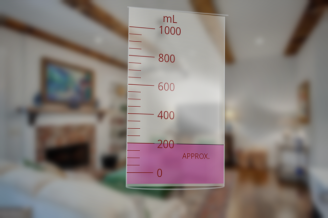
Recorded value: 200 mL
